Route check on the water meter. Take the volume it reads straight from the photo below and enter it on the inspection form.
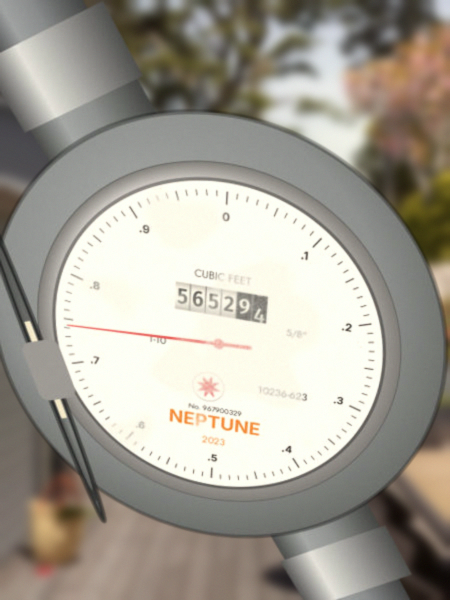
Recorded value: 565293.74 ft³
